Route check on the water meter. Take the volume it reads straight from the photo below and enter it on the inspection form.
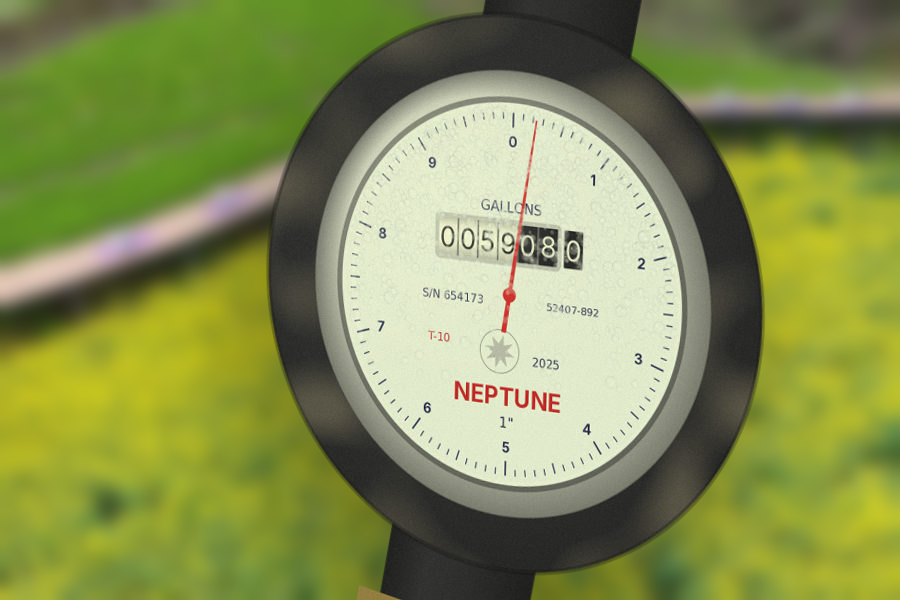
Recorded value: 59080.2 gal
